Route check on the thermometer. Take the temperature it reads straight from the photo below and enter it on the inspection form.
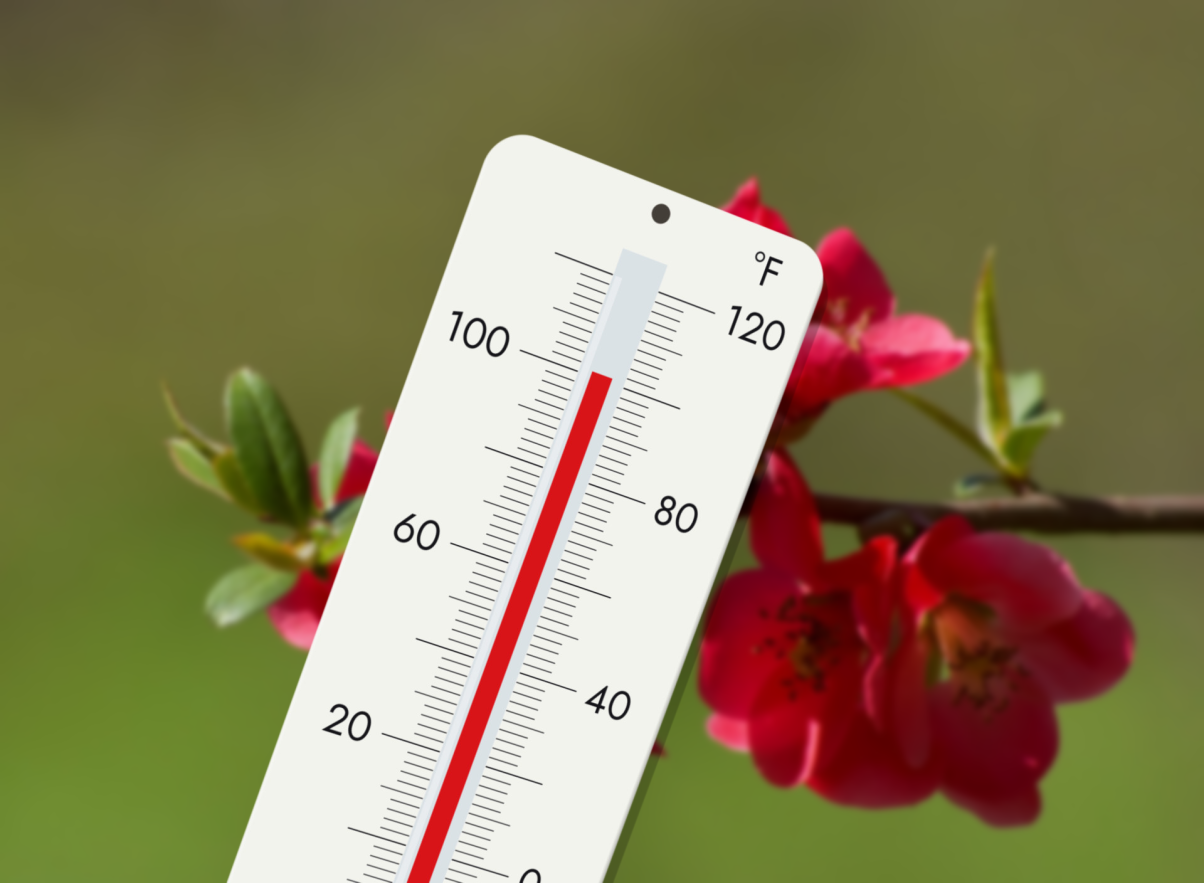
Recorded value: 101 °F
